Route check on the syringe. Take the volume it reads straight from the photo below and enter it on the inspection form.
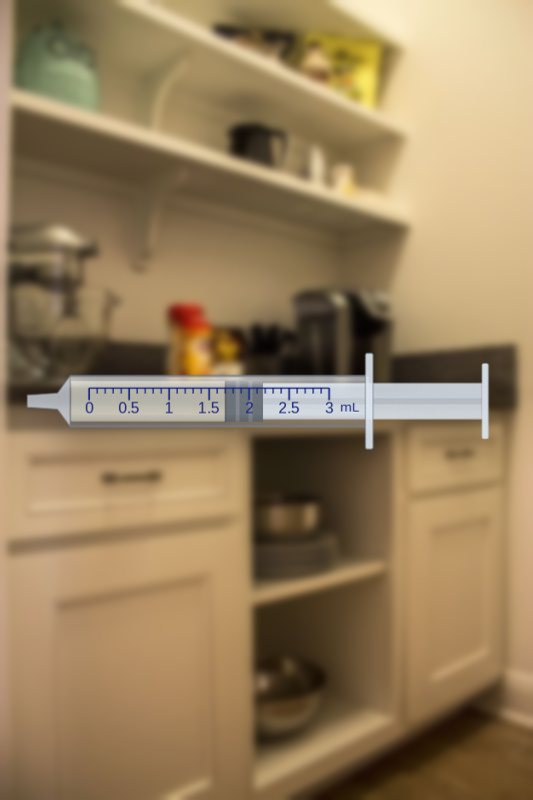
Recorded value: 1.7 mL
